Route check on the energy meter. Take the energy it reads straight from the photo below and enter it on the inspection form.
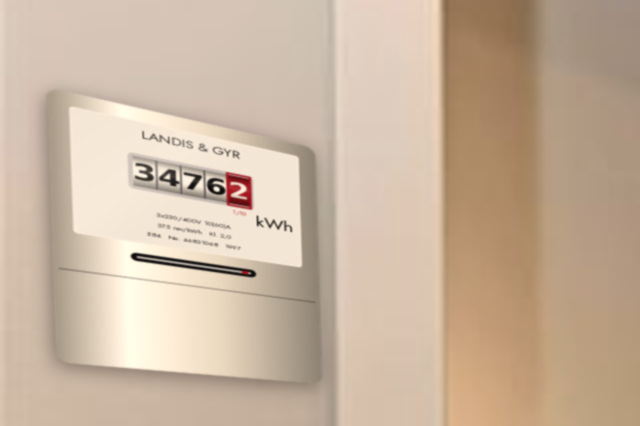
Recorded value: 3476.2 kWh
